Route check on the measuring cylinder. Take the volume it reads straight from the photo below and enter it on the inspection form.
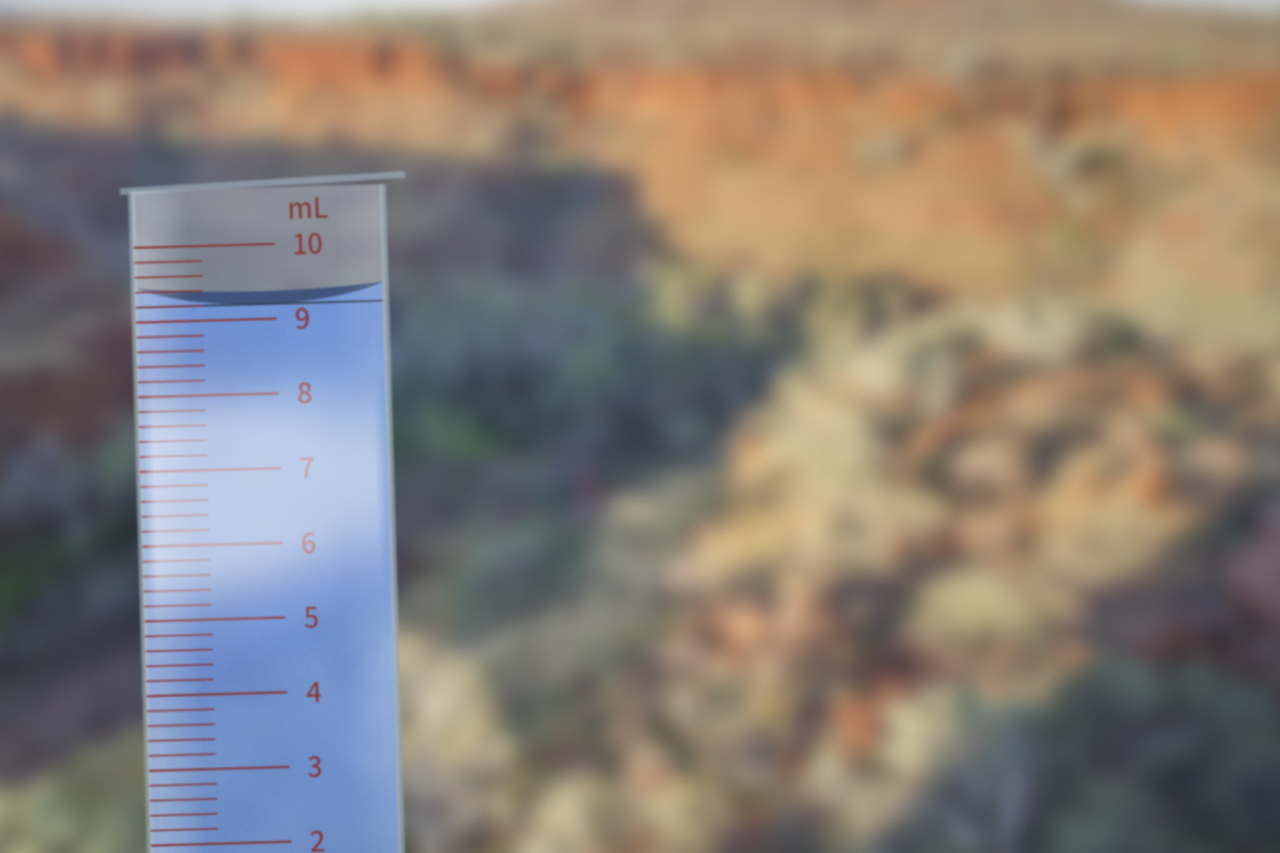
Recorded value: 9.2 mL
